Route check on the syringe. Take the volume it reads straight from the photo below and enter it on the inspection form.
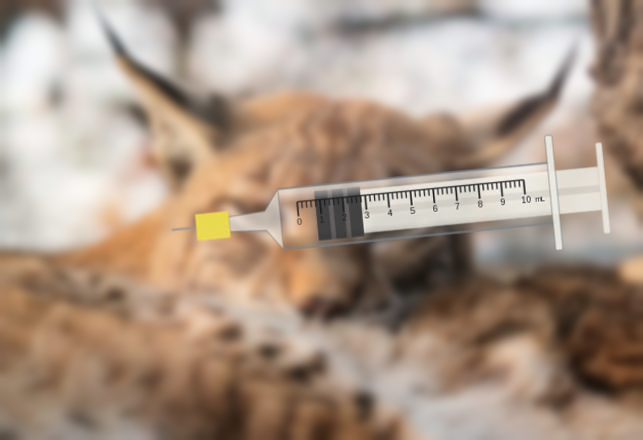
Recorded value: 0.8 mL
